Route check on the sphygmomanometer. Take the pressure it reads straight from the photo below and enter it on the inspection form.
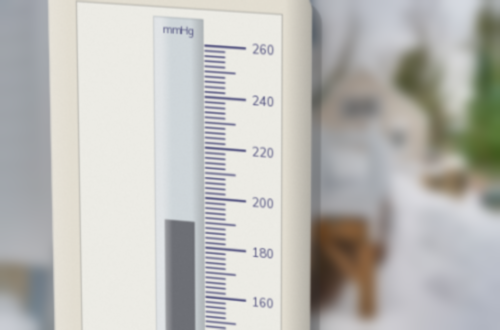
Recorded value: 190 mmHg
